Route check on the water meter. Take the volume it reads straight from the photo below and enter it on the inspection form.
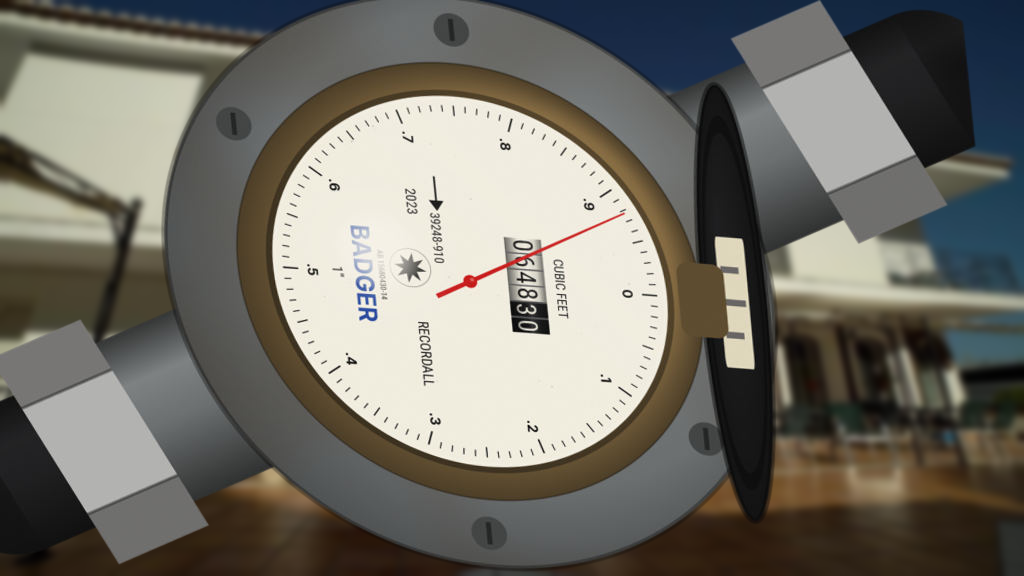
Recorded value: 64829.92 ft³
